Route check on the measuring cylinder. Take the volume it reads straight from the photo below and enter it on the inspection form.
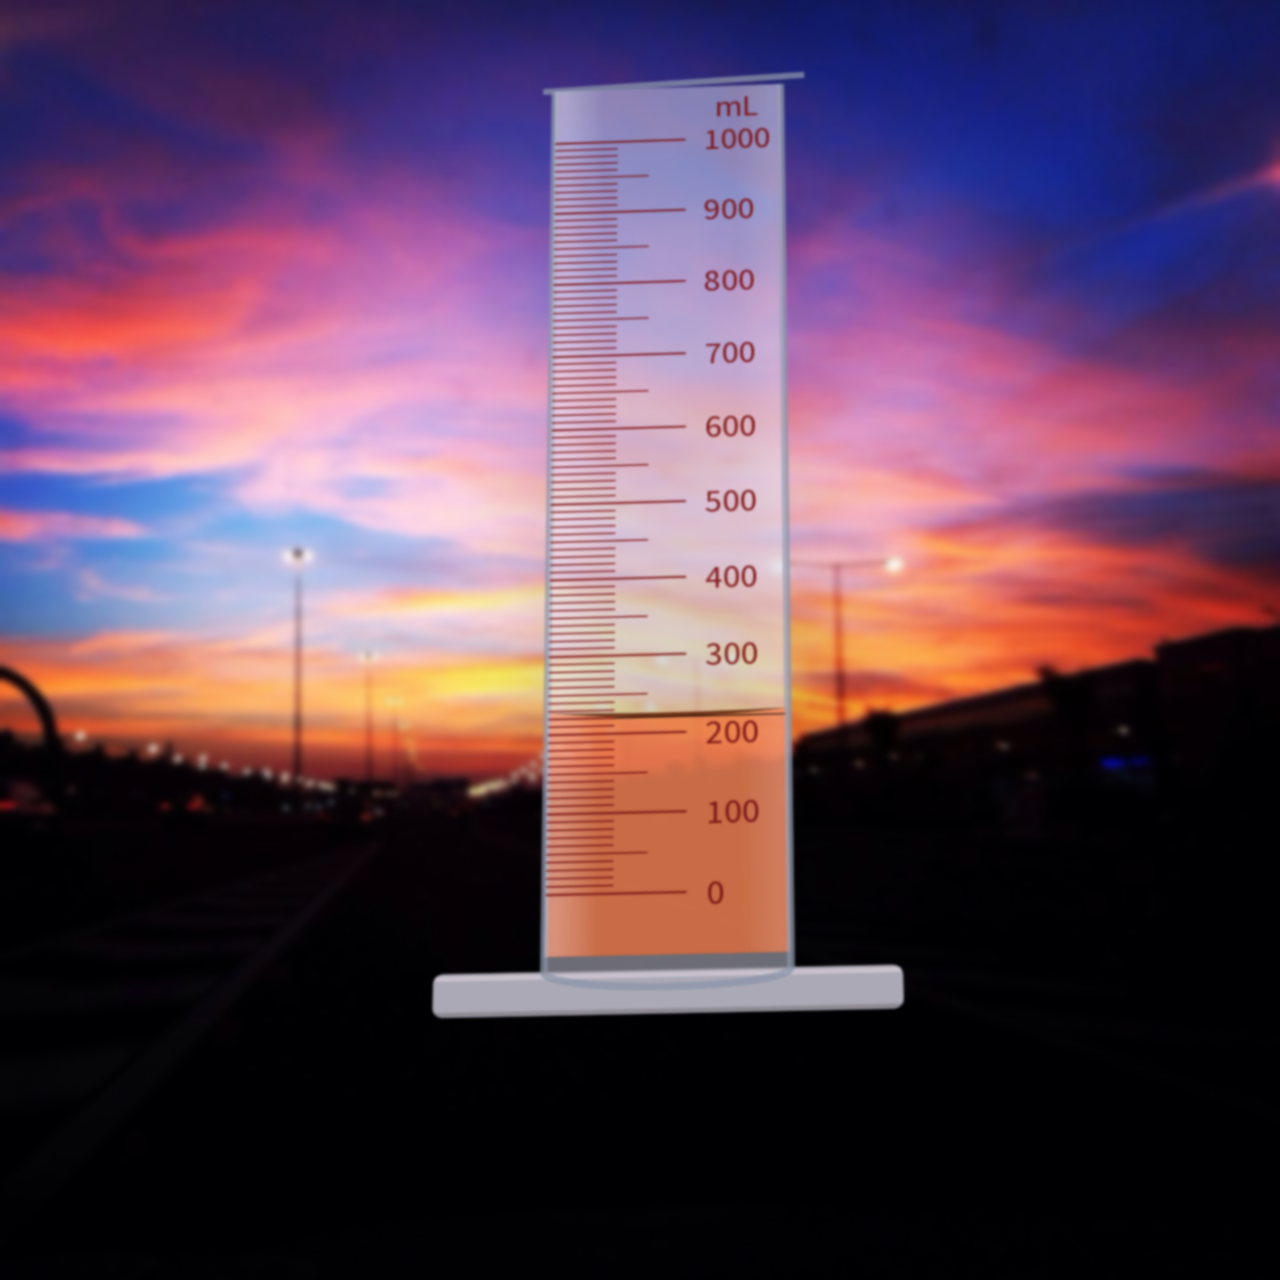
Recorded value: 220 mL
